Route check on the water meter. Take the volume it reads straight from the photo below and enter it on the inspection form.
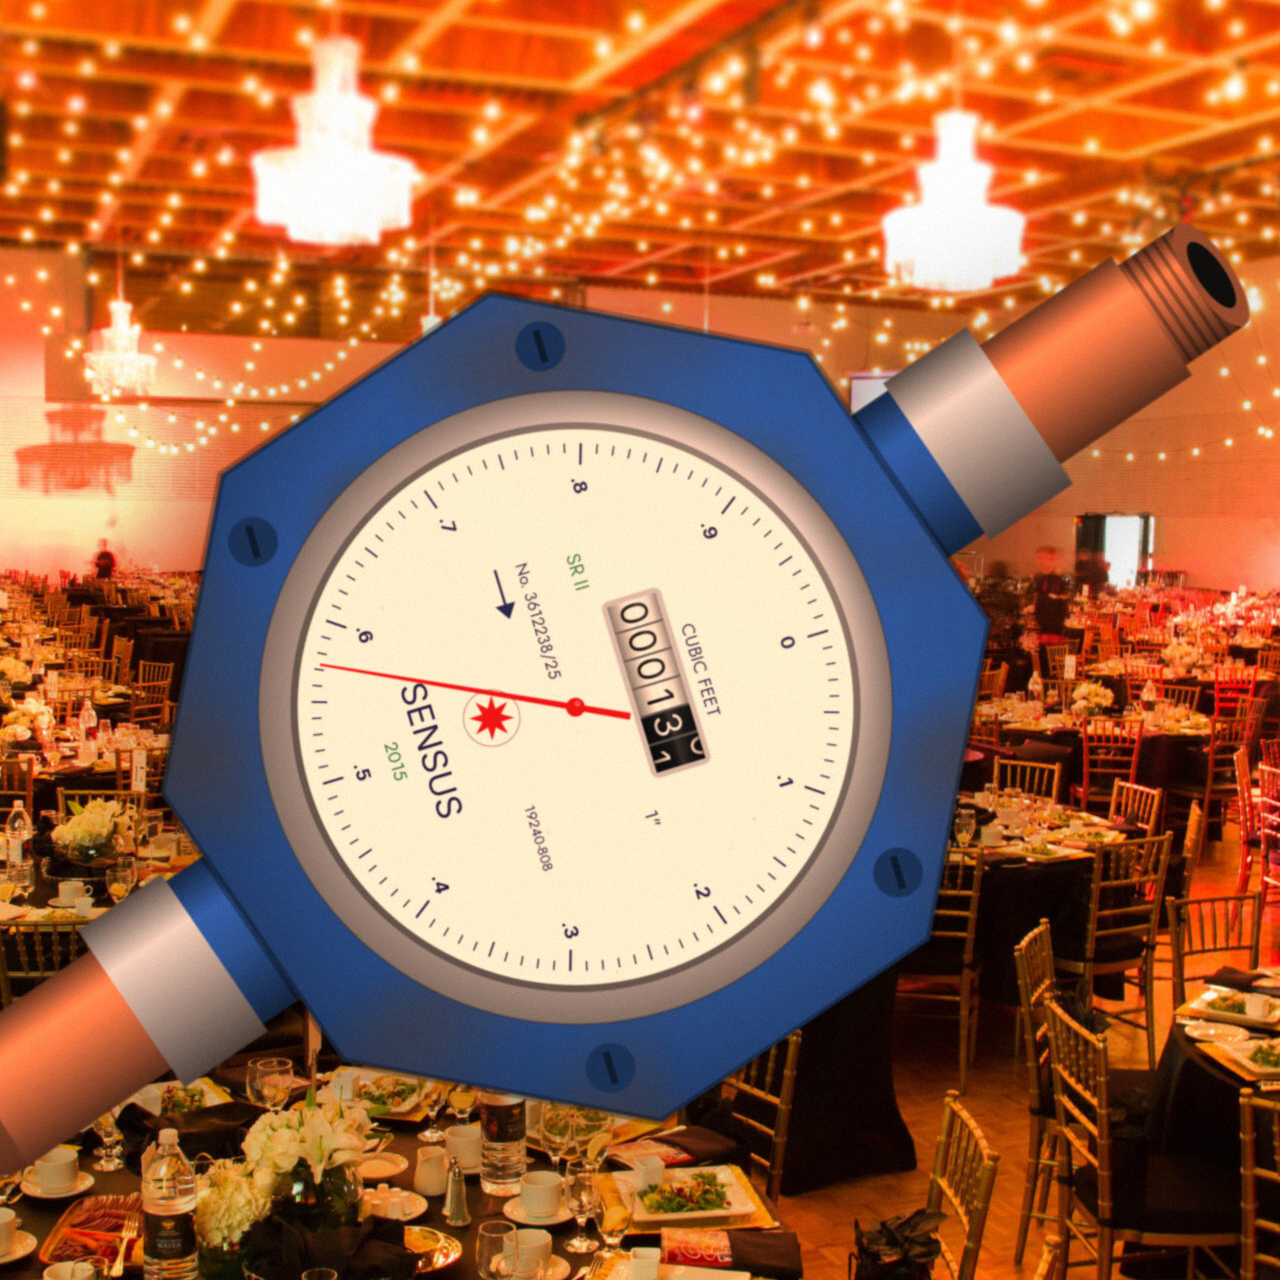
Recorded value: 130.57 ft³
